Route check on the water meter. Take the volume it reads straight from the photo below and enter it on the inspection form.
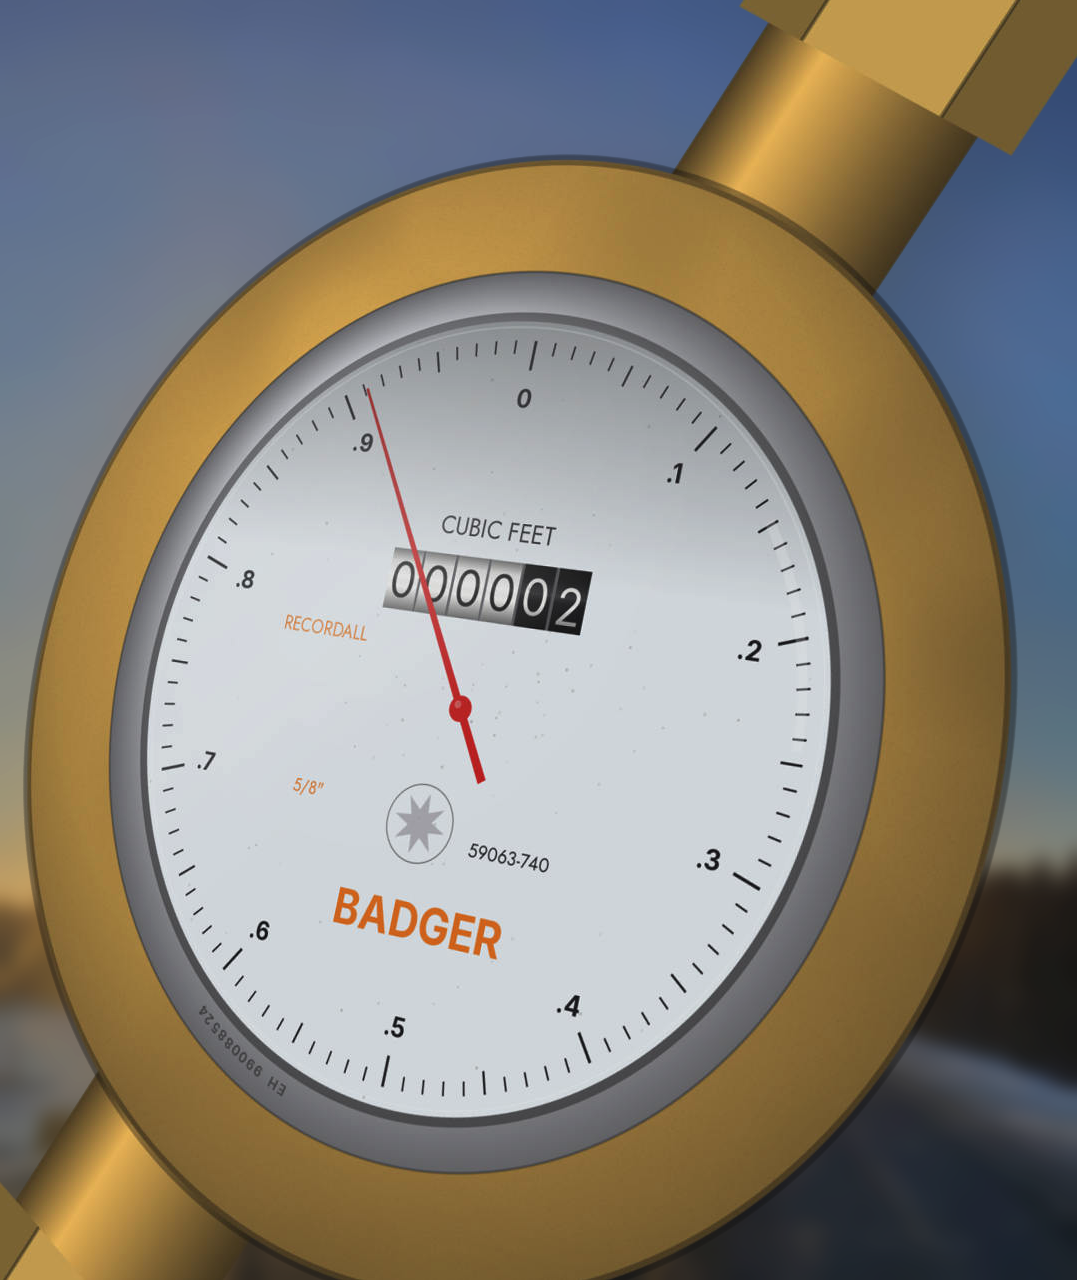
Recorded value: 1.91 ft³
